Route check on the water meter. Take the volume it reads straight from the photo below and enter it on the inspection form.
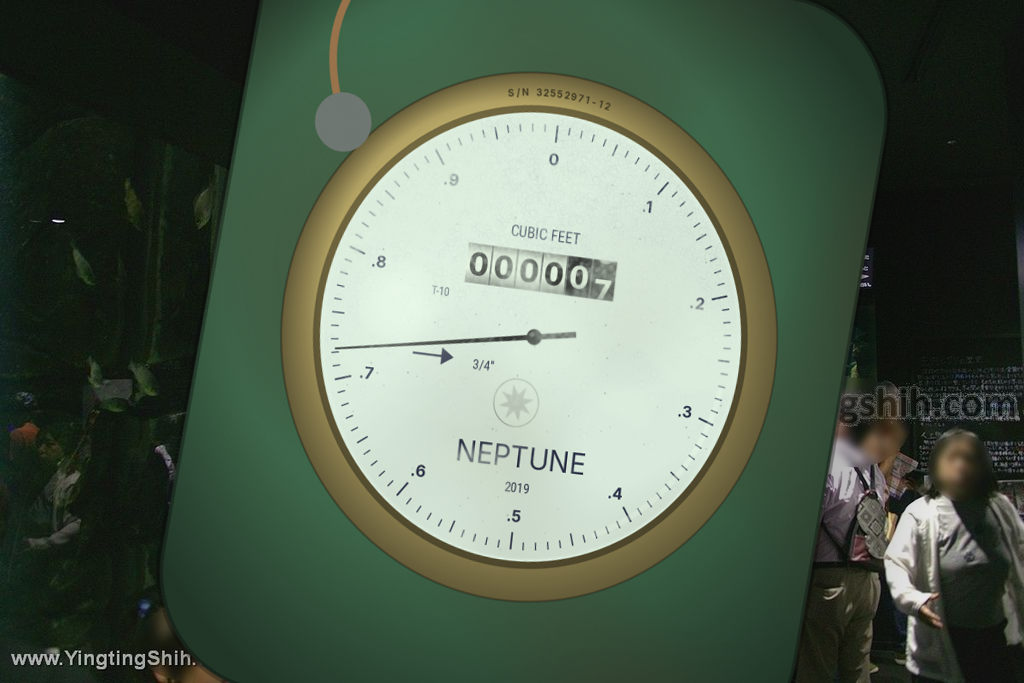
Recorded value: 6.72 ft³
